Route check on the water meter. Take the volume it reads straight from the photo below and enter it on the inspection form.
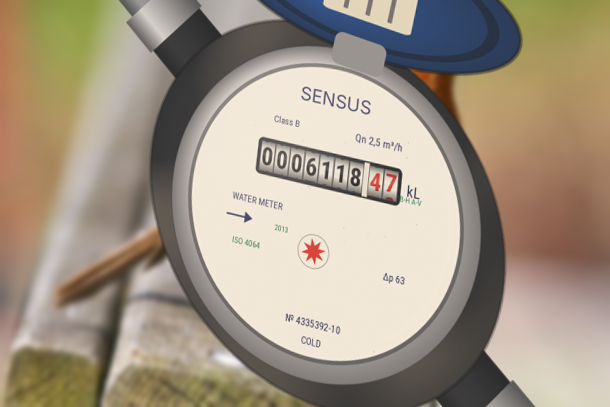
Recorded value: 6118.47 kL
